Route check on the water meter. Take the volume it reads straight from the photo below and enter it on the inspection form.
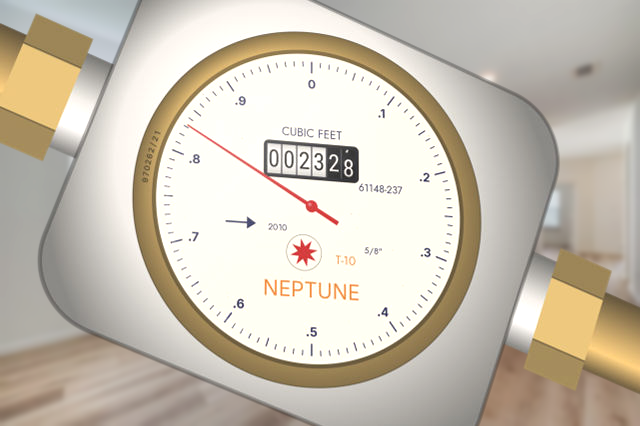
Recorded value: 2327.83 ft³
